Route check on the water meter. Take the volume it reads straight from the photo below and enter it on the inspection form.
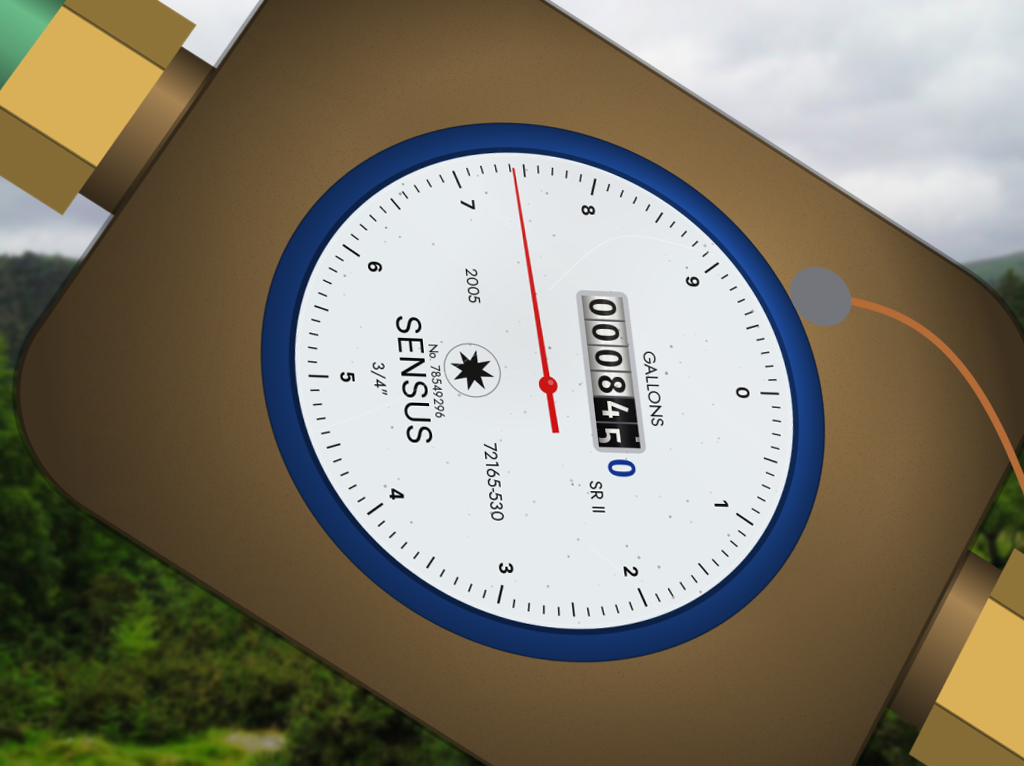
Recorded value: 8447.4 gal
